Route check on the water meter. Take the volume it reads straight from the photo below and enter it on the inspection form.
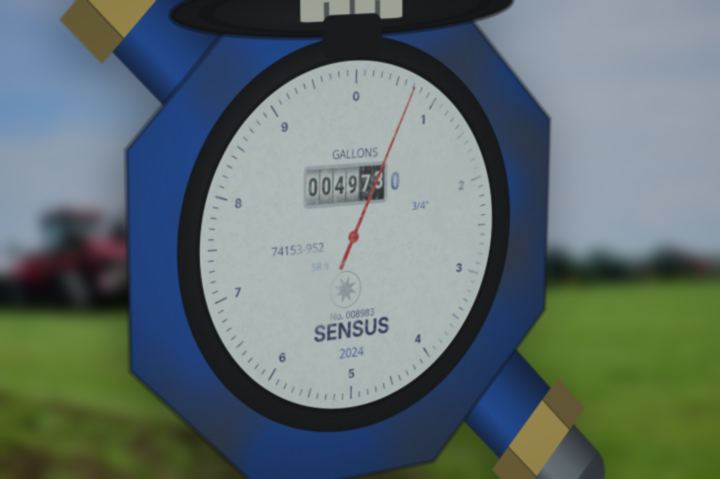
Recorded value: 49730.7 gal
